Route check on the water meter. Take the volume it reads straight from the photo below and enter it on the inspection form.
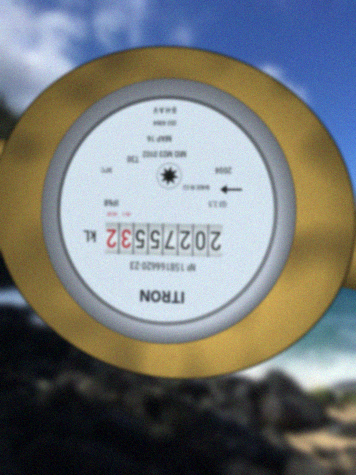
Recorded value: 202755.32 kL
